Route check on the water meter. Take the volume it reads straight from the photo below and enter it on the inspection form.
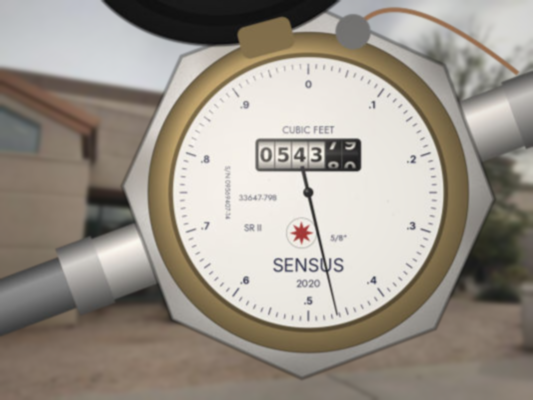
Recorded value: 54379.46 ft³
